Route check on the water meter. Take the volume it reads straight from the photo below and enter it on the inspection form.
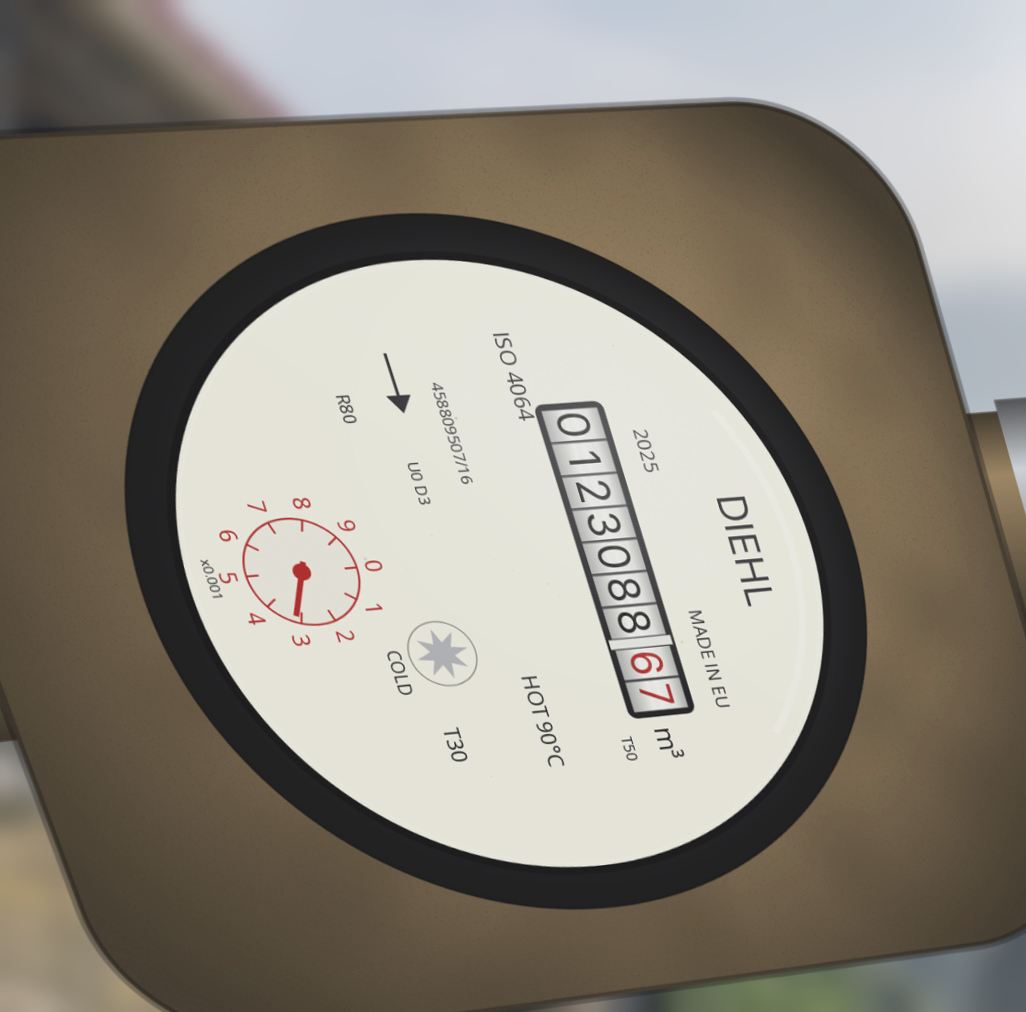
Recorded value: 123088.673 m³
